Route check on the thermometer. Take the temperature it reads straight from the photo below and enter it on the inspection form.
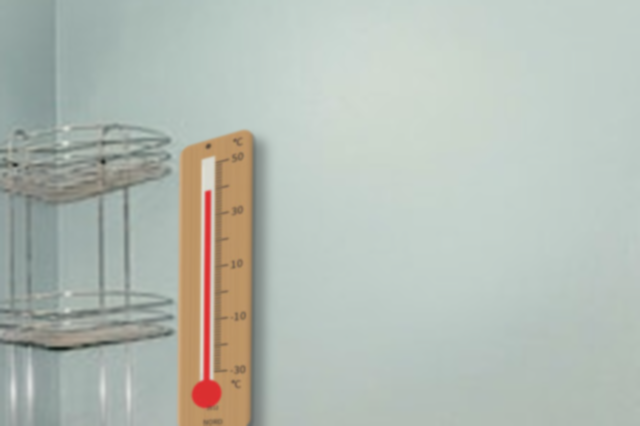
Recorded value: 40 °C
